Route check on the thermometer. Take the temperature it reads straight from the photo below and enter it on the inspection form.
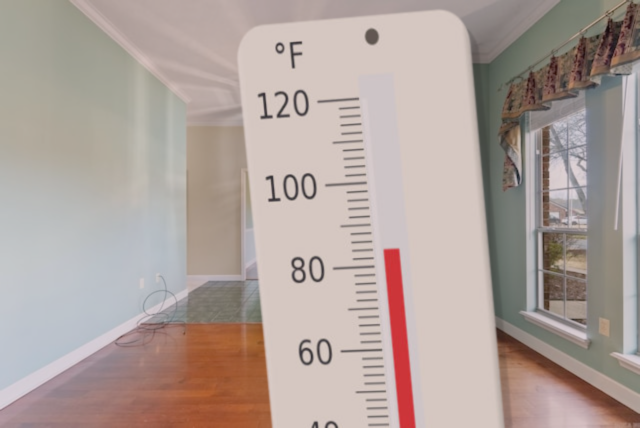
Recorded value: 84 °F
